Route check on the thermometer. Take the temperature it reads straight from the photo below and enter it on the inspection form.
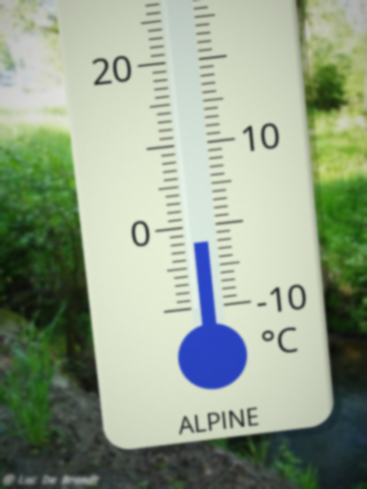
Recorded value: -2 °C
